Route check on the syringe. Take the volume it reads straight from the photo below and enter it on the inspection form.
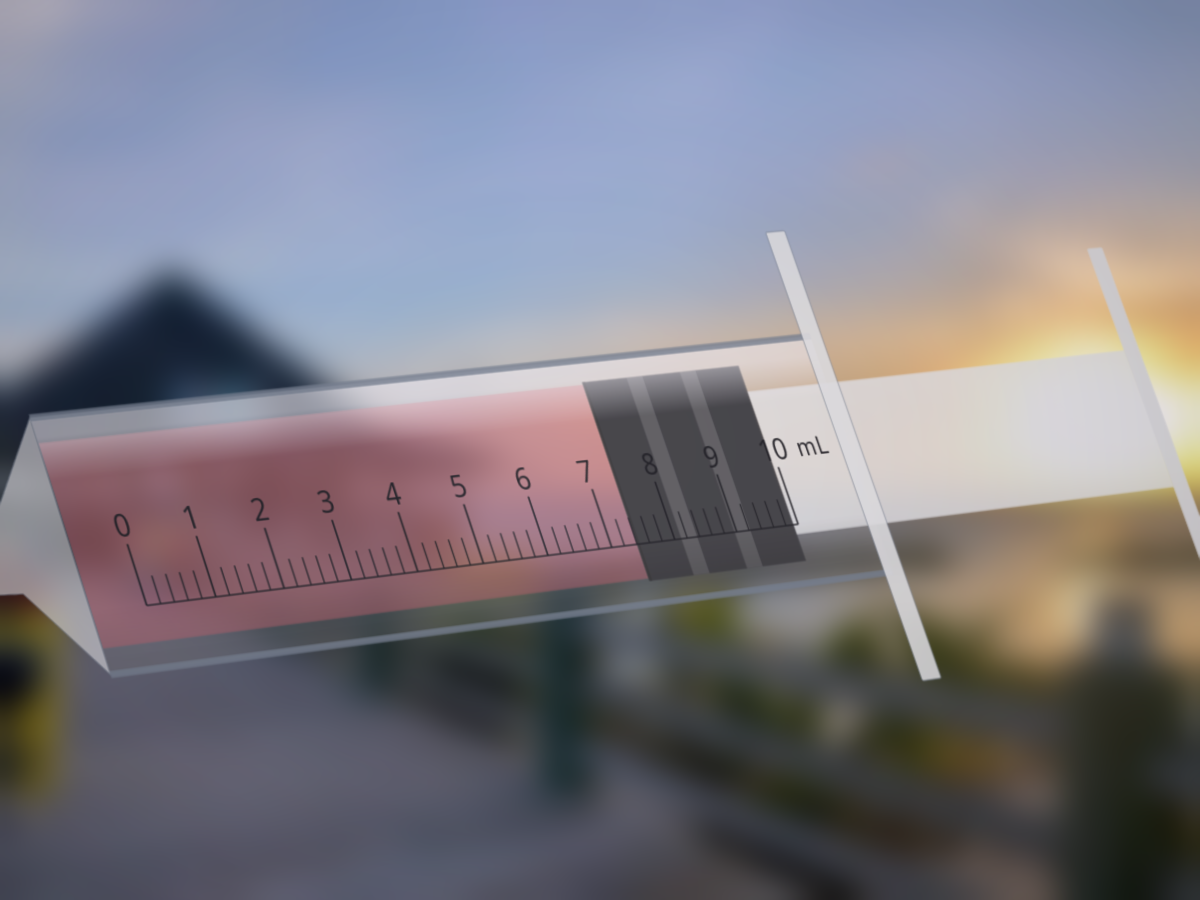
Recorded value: 7.4 mL
